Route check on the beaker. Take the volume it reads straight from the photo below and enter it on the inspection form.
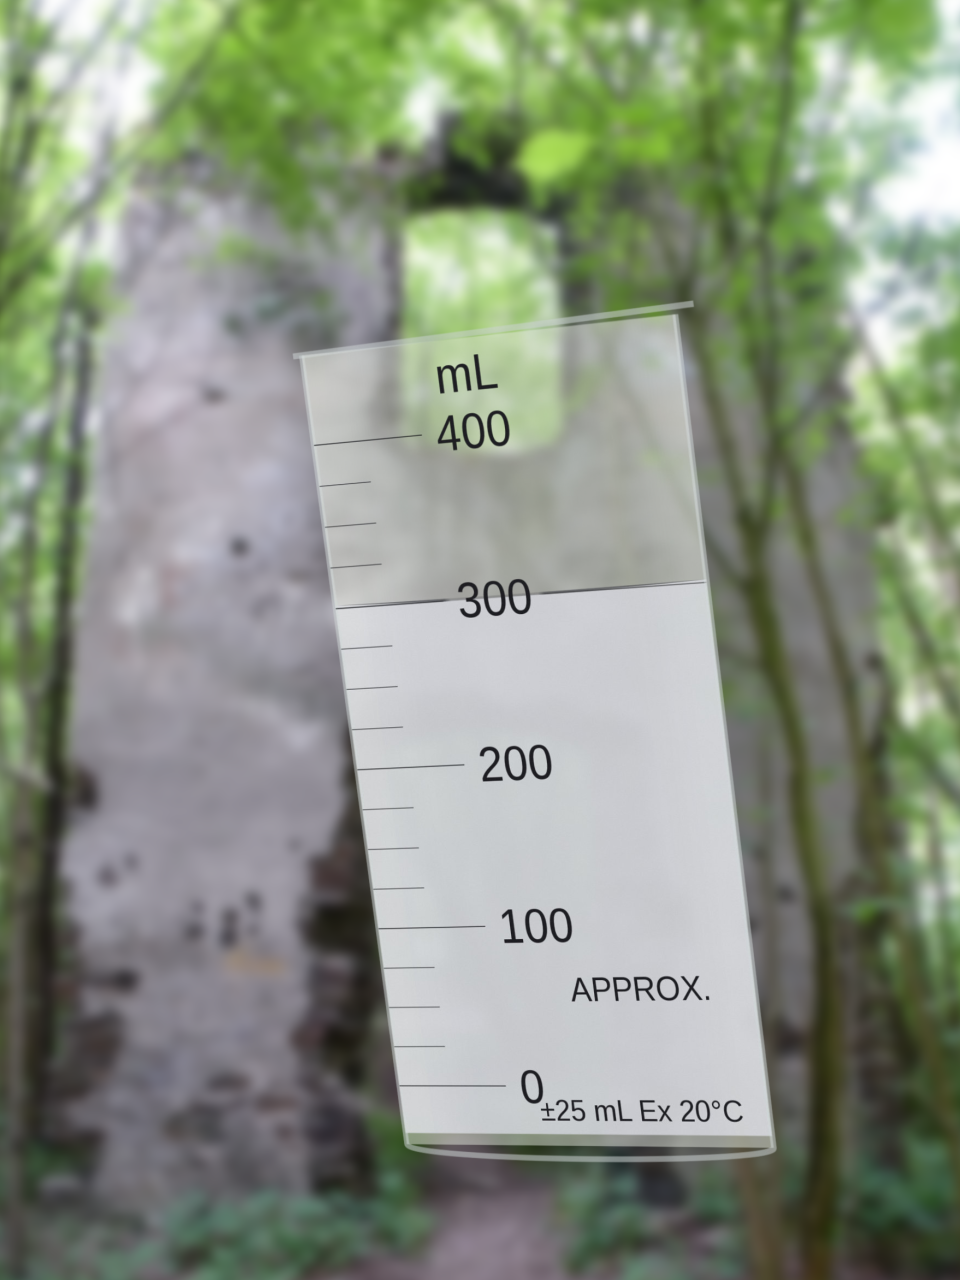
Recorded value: 300 mL
